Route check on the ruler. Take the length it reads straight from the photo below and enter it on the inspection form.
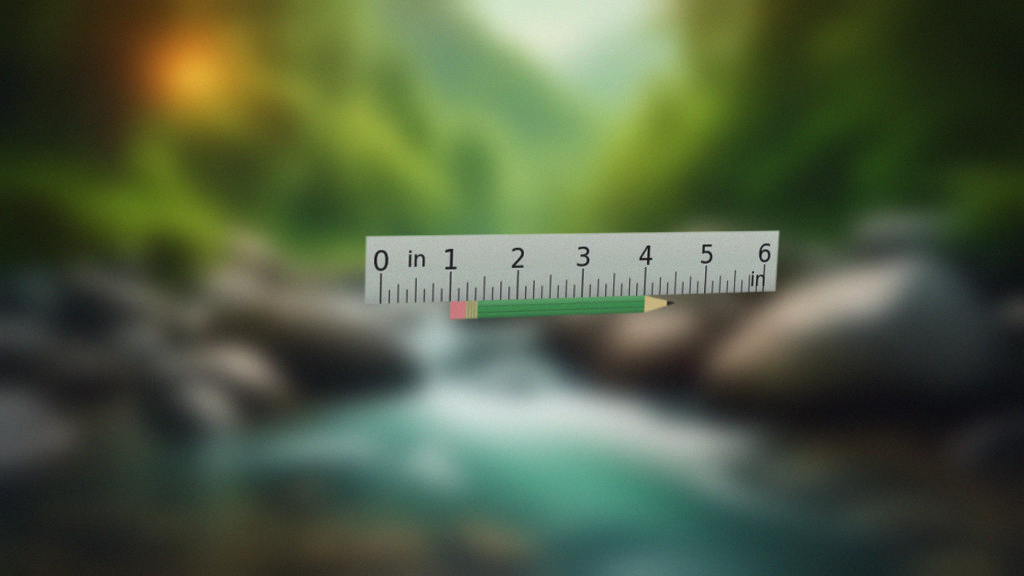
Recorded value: 3.5 in
